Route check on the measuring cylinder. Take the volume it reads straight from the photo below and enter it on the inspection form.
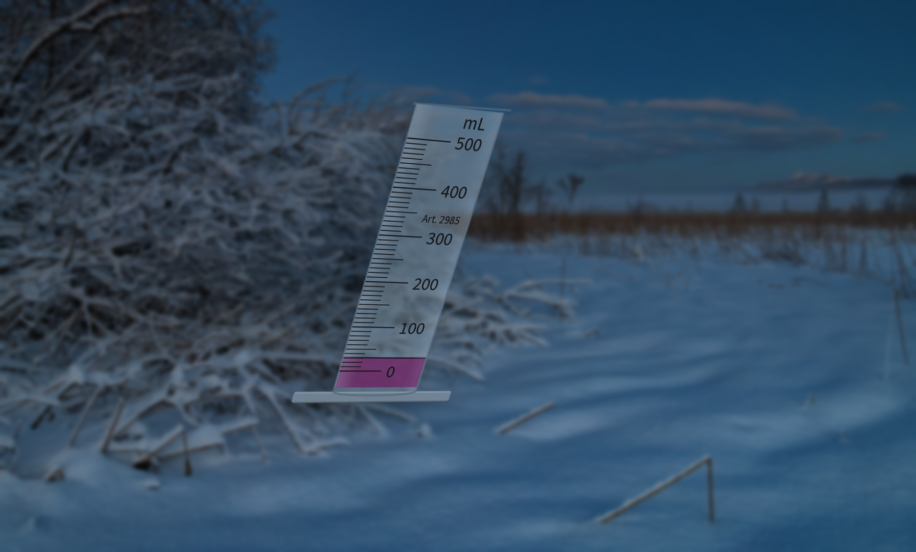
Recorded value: 30 mL
